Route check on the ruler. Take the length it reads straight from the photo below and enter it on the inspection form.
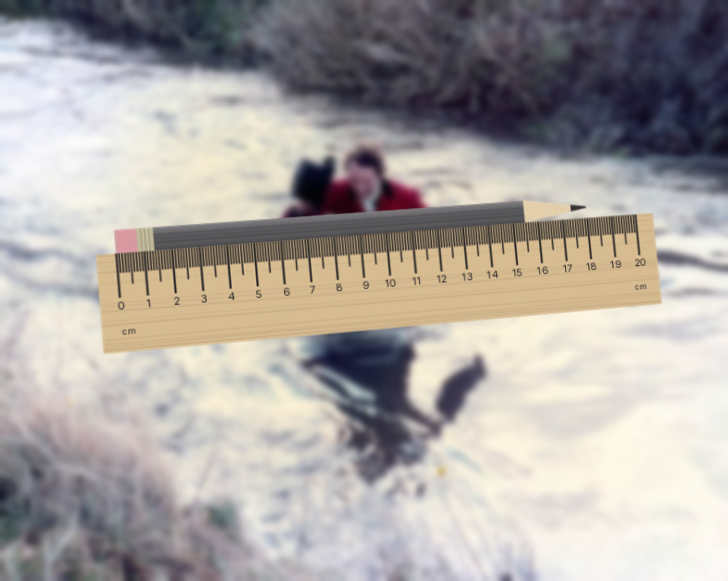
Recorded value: 18 cm
